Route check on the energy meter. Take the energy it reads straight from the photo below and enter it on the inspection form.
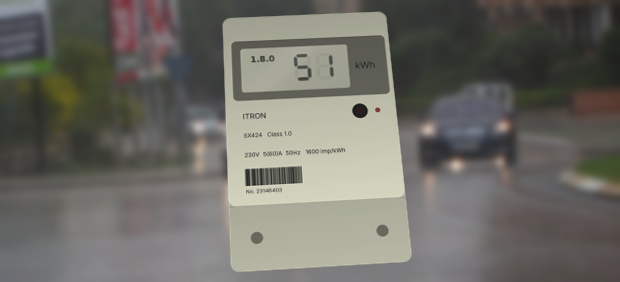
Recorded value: 51 kWh
